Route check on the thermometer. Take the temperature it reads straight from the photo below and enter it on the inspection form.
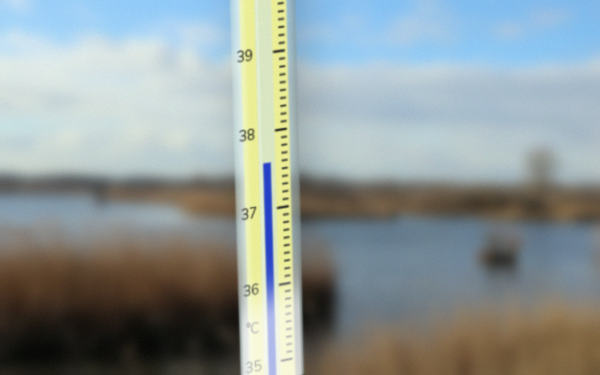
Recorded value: 37.6 °C
